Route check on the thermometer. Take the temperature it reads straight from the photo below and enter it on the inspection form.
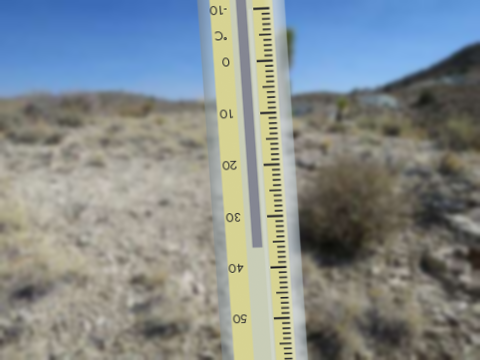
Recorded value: 36 °C
